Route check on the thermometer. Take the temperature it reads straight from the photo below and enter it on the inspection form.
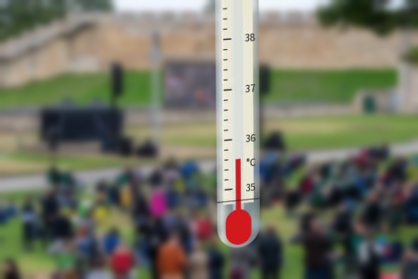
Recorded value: 35.6 °C
